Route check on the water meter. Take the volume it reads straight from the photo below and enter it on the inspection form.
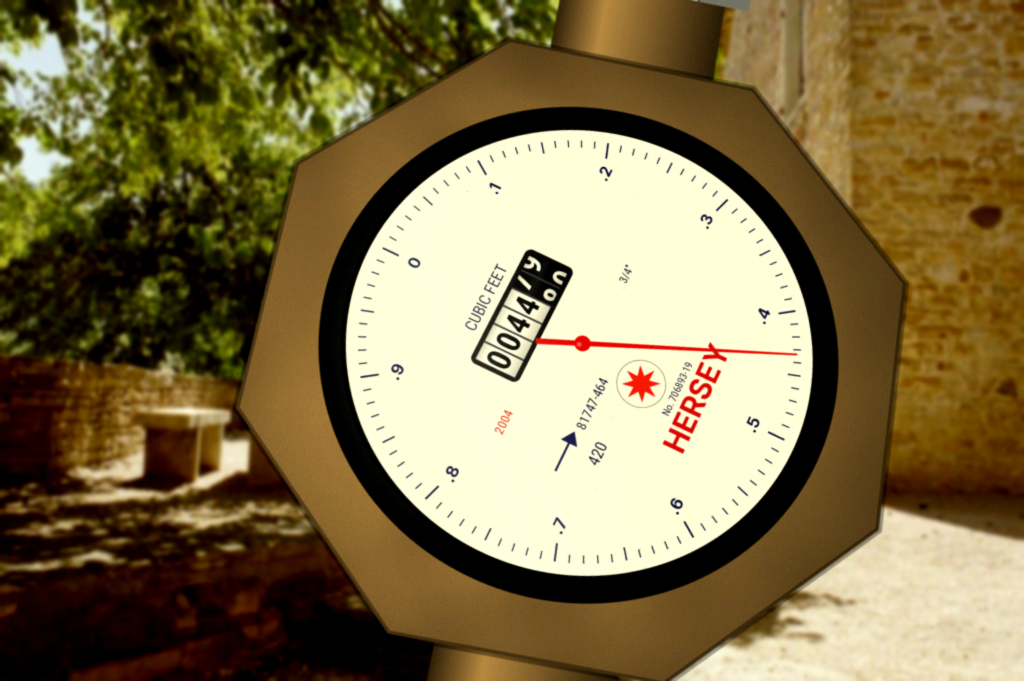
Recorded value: 4479.43 ft³
